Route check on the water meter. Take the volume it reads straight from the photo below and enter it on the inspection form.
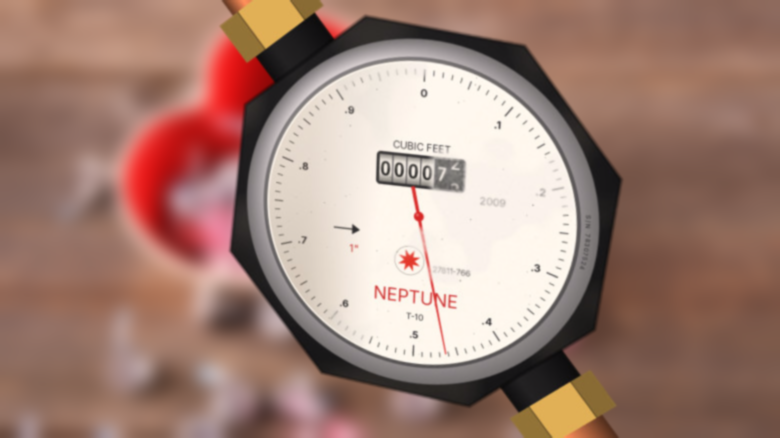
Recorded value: 72.46 ft³
